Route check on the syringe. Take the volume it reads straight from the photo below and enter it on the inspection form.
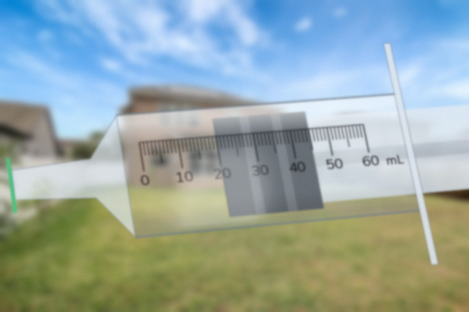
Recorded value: 20 mL
